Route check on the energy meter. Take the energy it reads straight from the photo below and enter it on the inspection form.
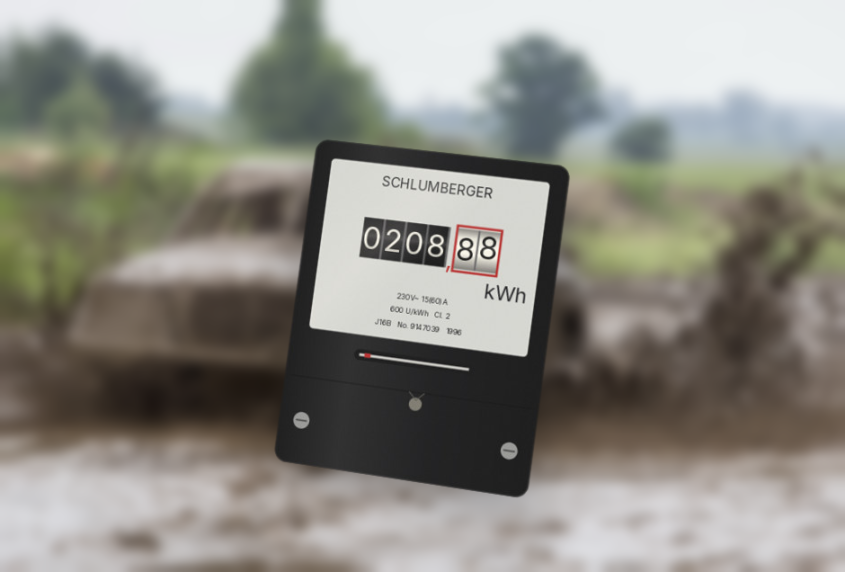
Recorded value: 208.88 kWh
